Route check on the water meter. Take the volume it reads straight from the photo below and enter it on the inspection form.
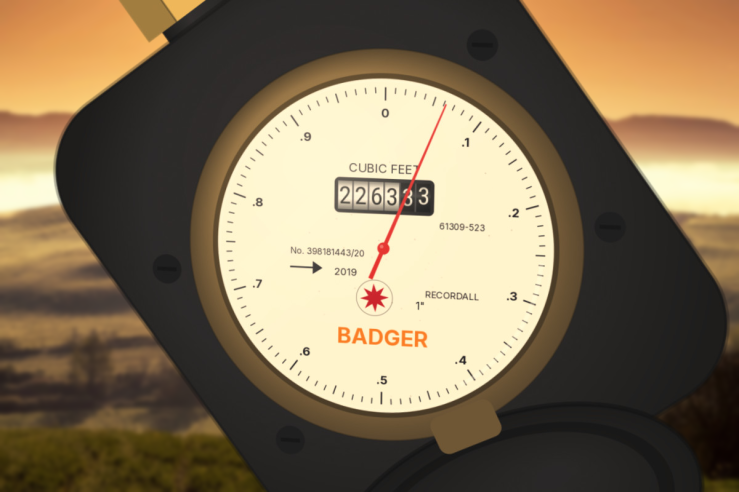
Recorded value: 226333.06 ft³
